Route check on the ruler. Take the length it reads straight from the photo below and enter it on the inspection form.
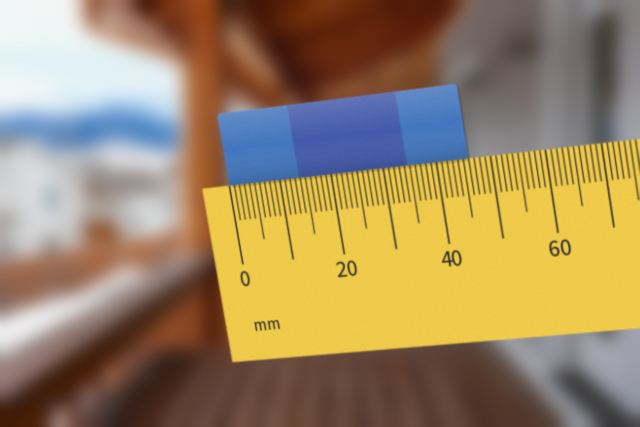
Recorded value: 46 mm
